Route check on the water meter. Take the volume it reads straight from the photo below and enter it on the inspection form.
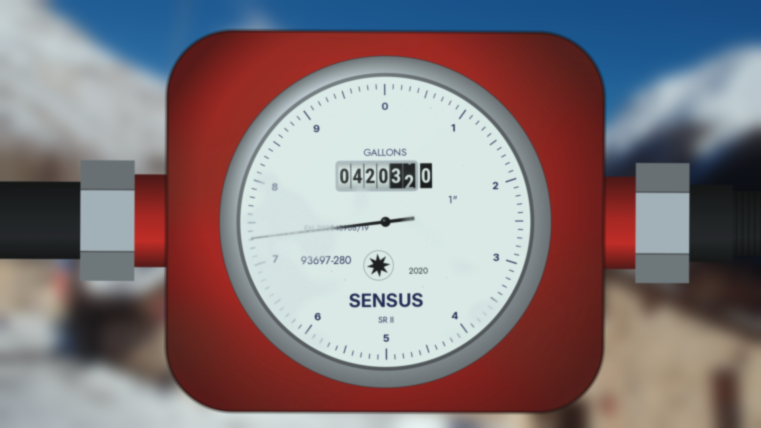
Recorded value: 420317.3 gal
